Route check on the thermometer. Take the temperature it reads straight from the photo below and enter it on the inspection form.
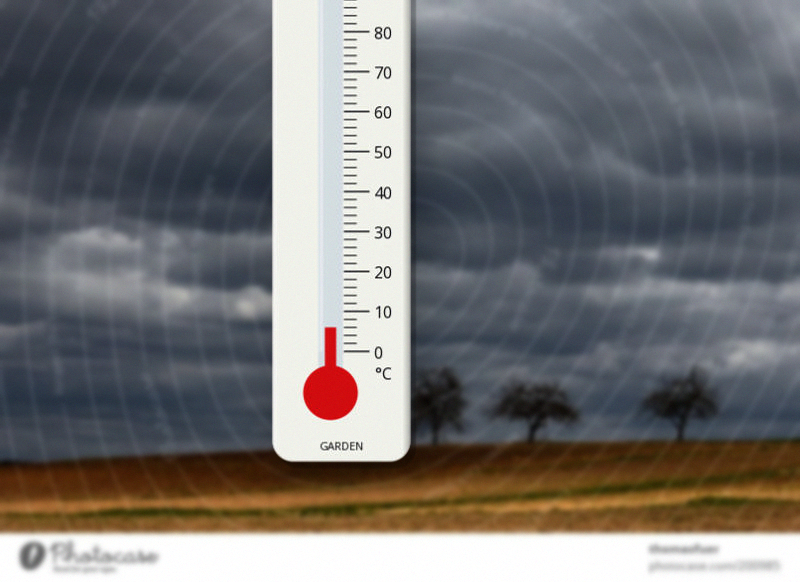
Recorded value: 6 °C
